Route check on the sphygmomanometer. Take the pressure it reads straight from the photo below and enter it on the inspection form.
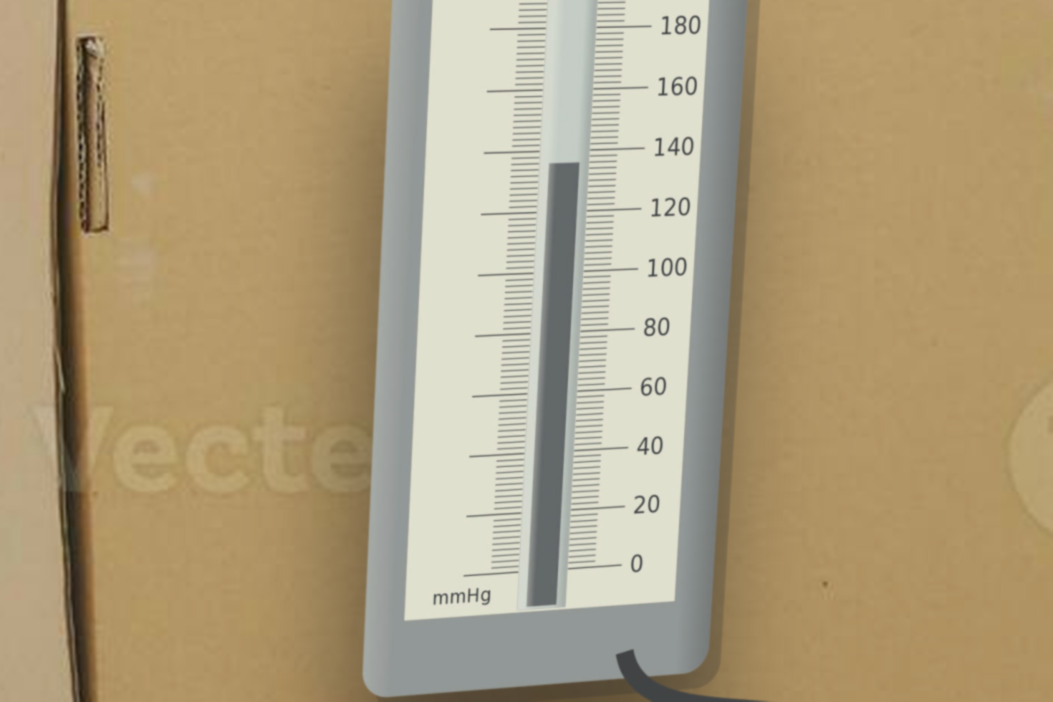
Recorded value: 136 mmHg
